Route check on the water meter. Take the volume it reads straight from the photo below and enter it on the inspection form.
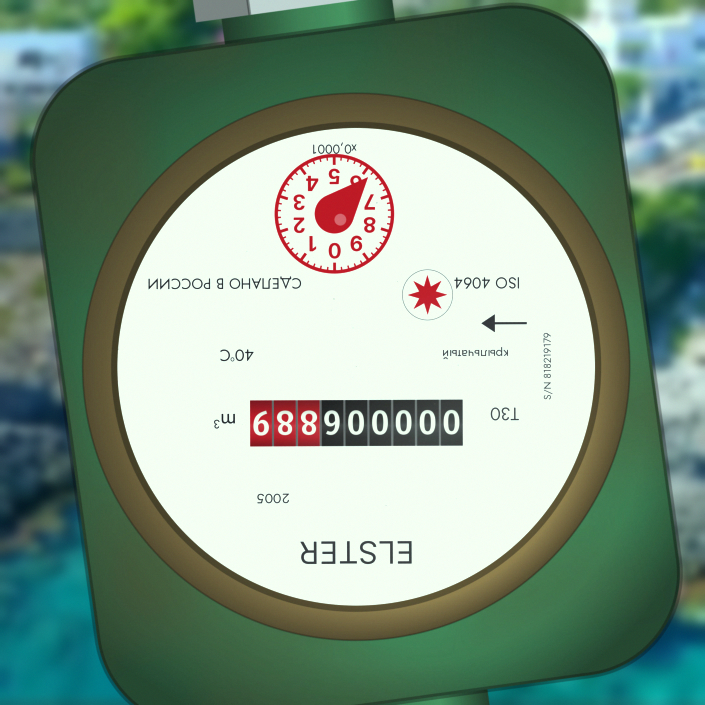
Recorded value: 6.8896 m³
